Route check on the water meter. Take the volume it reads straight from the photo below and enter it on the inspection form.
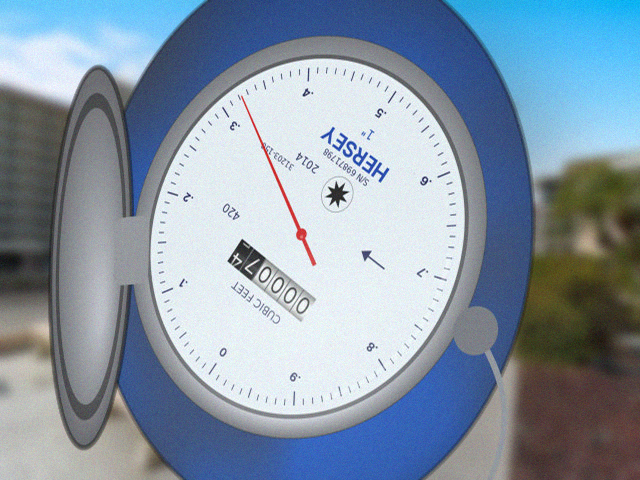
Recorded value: 74.32 ft³
